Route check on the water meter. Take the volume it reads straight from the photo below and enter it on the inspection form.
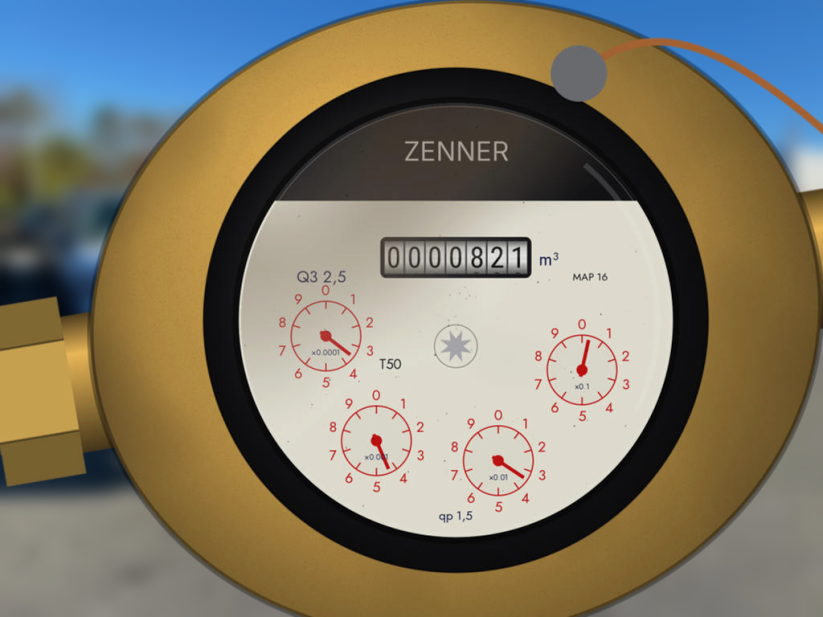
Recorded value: 821.0343 m³
